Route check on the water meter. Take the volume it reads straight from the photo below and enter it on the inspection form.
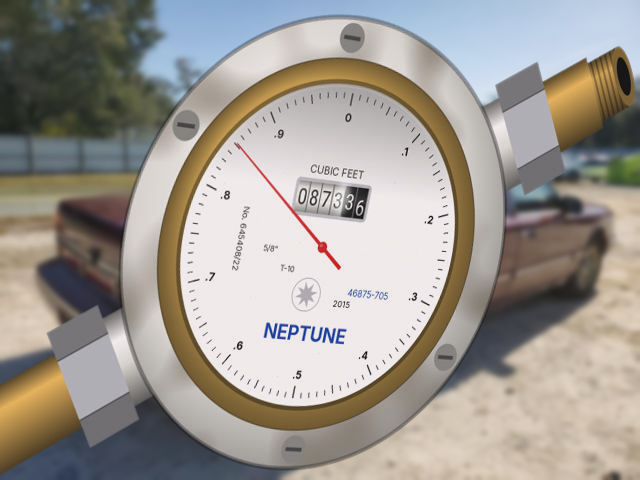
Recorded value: 87335.85 ft³
